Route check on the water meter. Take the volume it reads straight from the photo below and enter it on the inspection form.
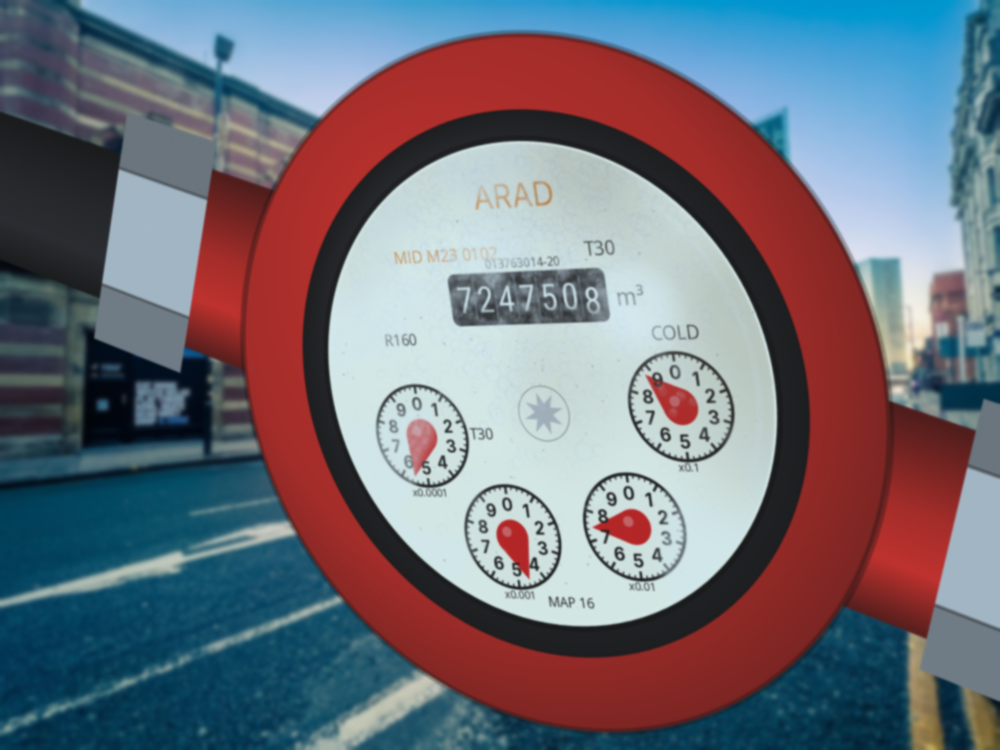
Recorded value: 7247507.8745 m³
